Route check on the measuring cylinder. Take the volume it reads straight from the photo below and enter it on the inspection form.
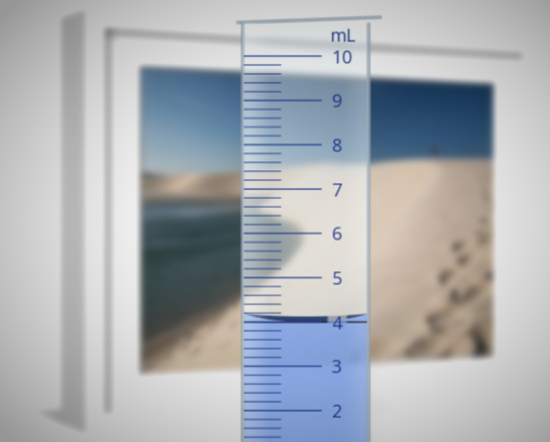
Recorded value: 4 mL
